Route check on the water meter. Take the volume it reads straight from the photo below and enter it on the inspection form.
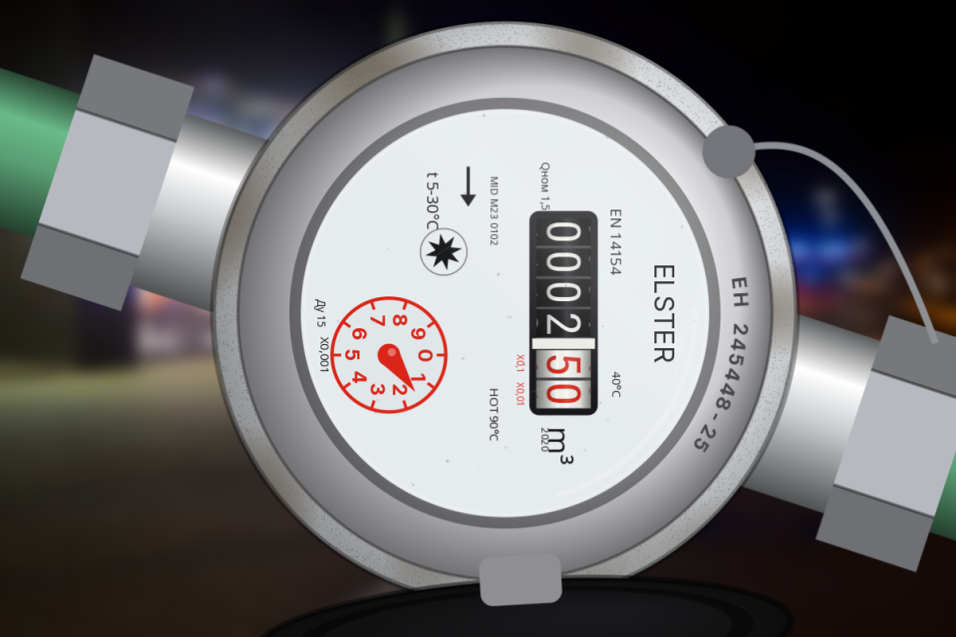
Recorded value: 2.501 m³
